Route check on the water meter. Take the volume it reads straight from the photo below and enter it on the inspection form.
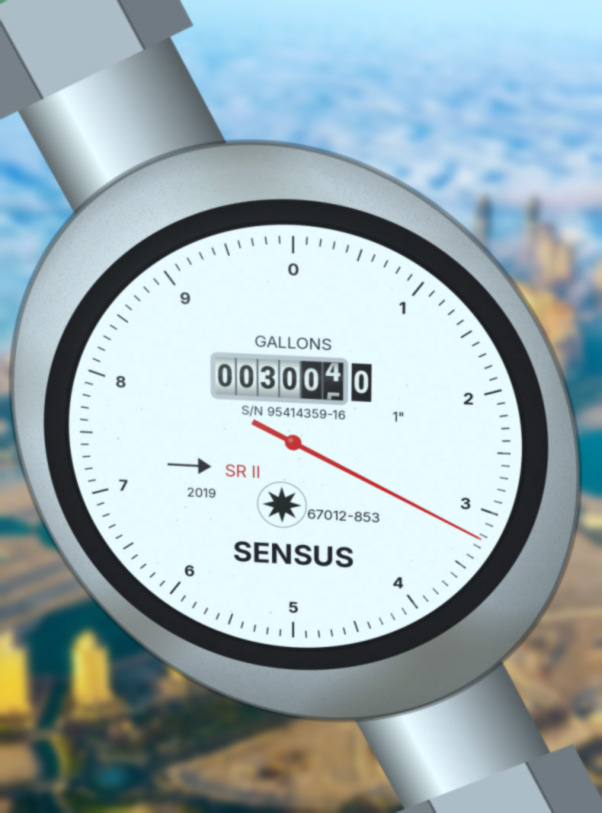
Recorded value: 30043.2 gal
